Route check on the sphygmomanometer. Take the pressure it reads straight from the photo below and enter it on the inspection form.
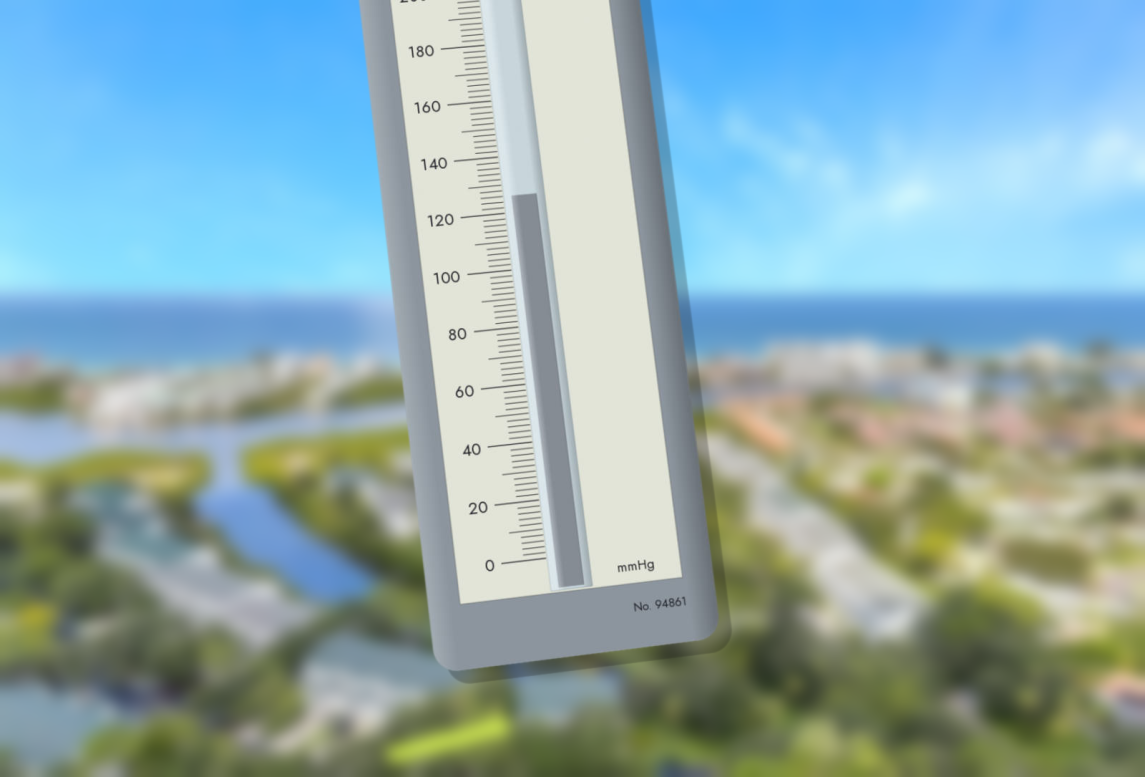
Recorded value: 126 mmHg
